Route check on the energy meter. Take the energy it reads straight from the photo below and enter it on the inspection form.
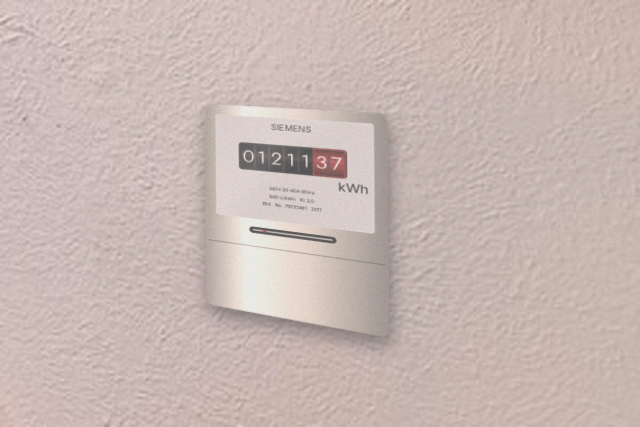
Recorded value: 1211.37 kWh
